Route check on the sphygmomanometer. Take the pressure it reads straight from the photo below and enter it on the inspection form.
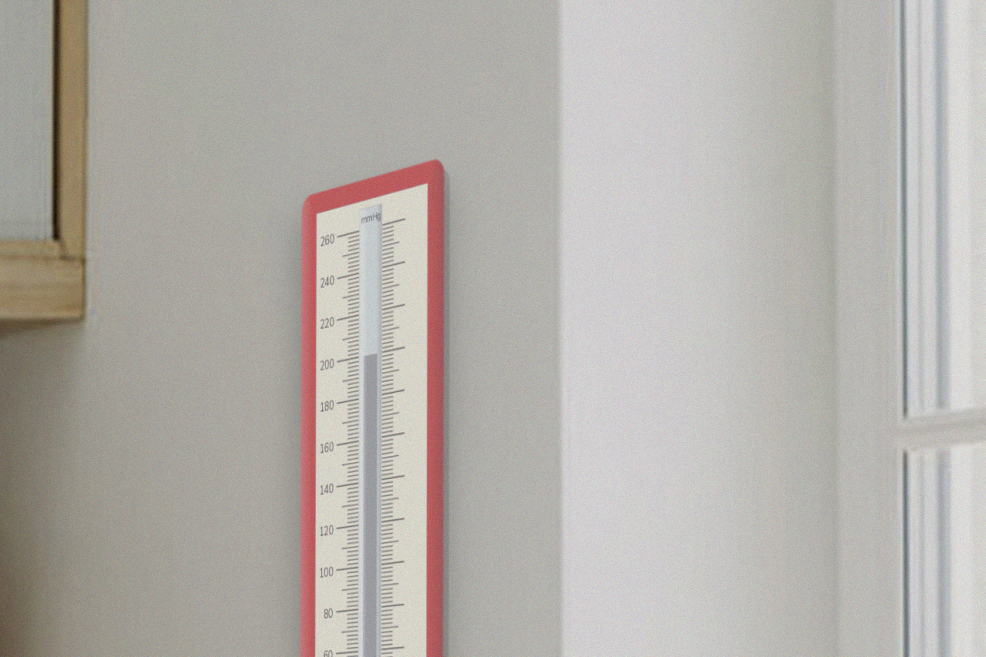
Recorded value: 200 mmHg
